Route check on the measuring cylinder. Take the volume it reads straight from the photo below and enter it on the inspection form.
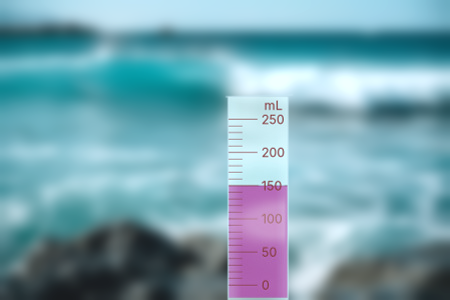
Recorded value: 150 mL
